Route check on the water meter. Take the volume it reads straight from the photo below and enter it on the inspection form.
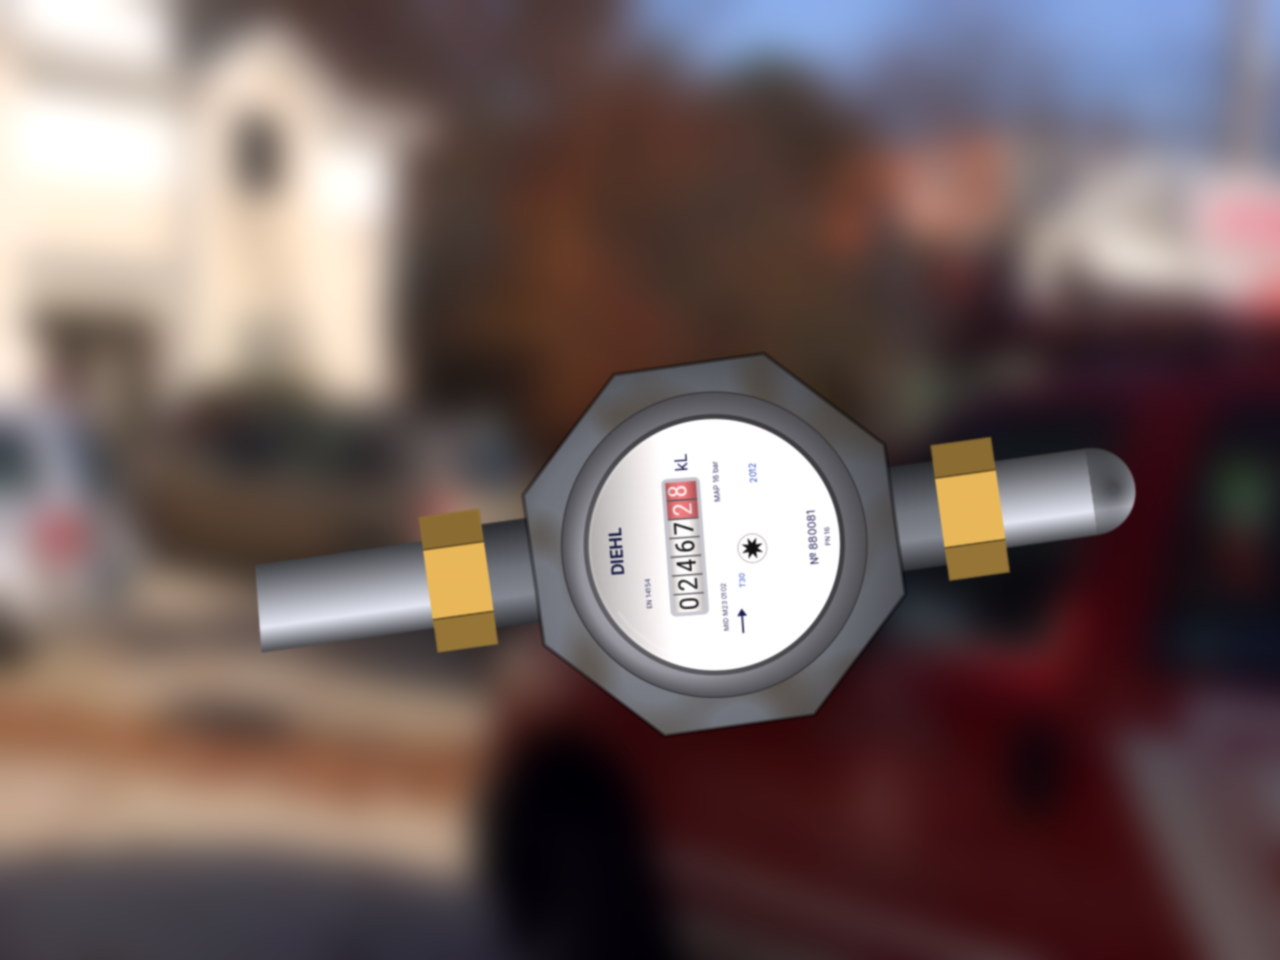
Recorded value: 2467.28 kL
